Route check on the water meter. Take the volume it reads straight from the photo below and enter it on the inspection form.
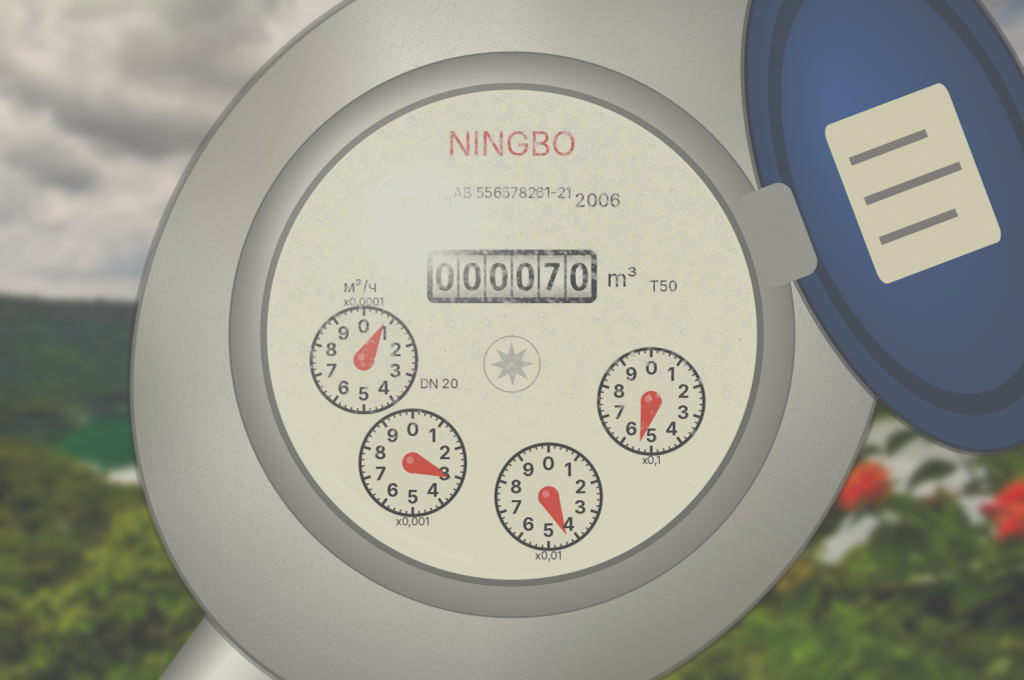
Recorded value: 70.5430 m³
